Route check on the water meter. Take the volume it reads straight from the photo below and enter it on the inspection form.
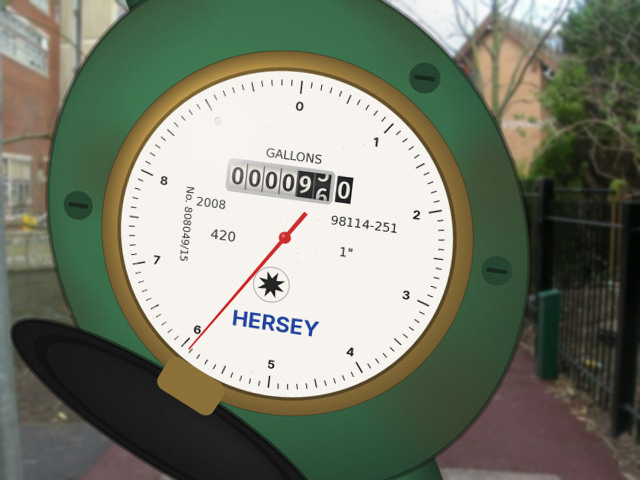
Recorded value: 955.9 gal
